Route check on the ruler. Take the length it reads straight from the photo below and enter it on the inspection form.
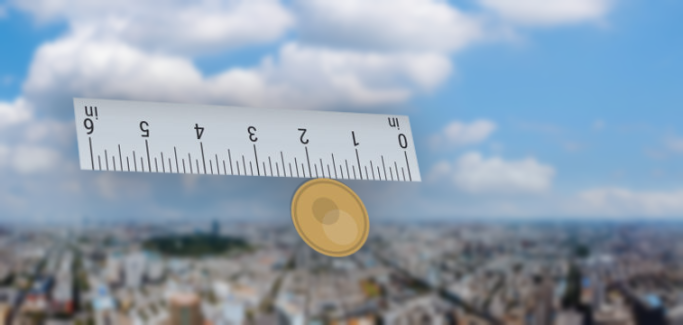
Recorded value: 1.5 in
